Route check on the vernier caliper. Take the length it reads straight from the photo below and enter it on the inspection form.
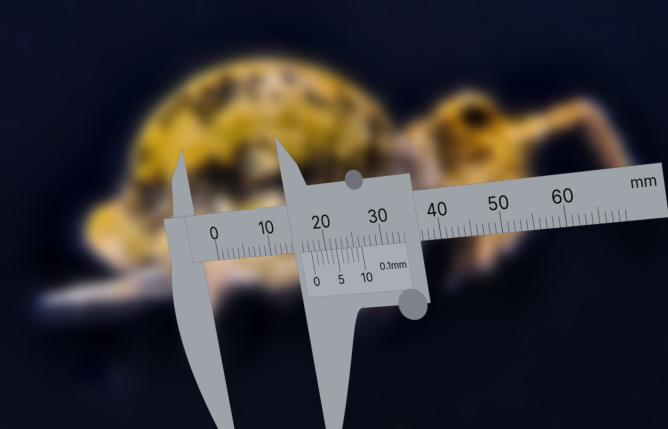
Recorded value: 17.4 mm
